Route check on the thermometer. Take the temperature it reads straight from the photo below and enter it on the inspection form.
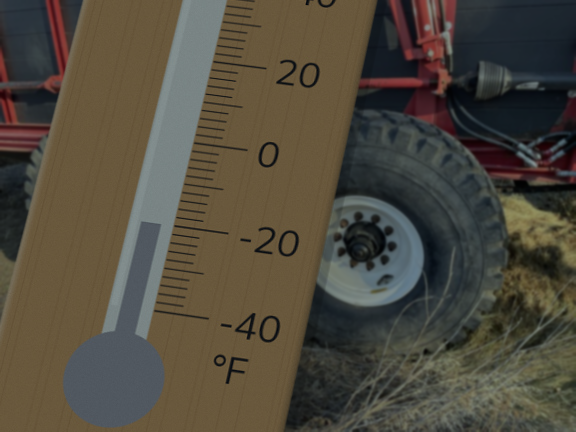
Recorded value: -20 °F
